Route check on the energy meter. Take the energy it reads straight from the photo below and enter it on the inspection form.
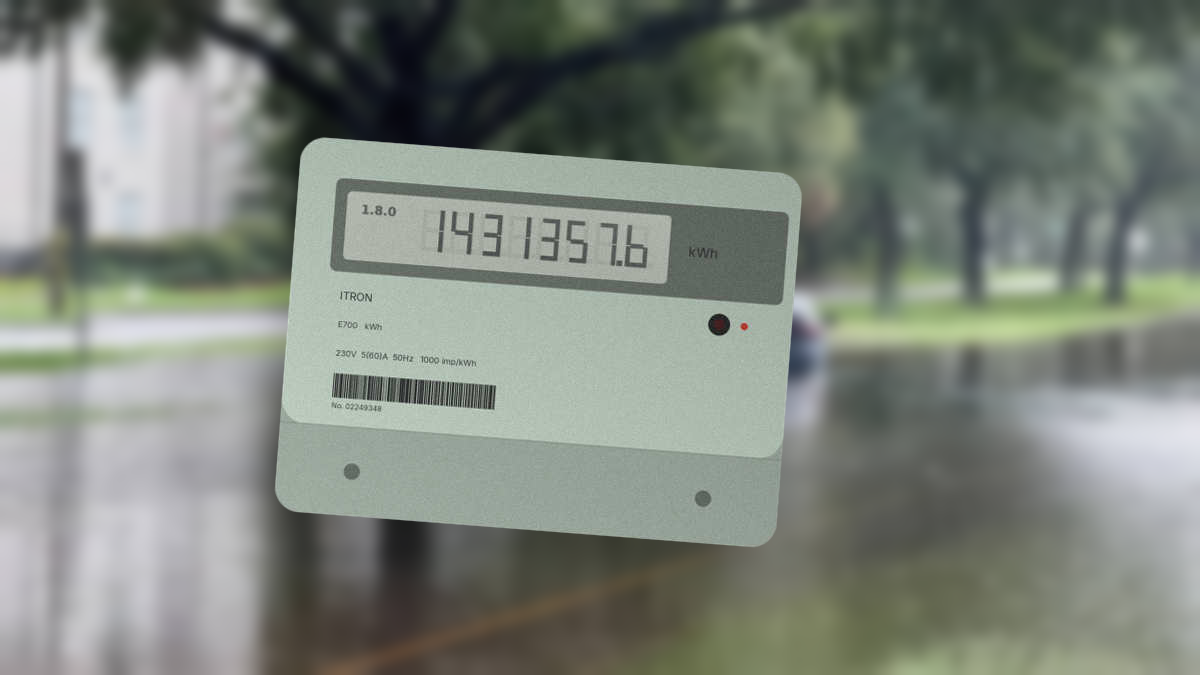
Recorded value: 1431357.6 kWh
